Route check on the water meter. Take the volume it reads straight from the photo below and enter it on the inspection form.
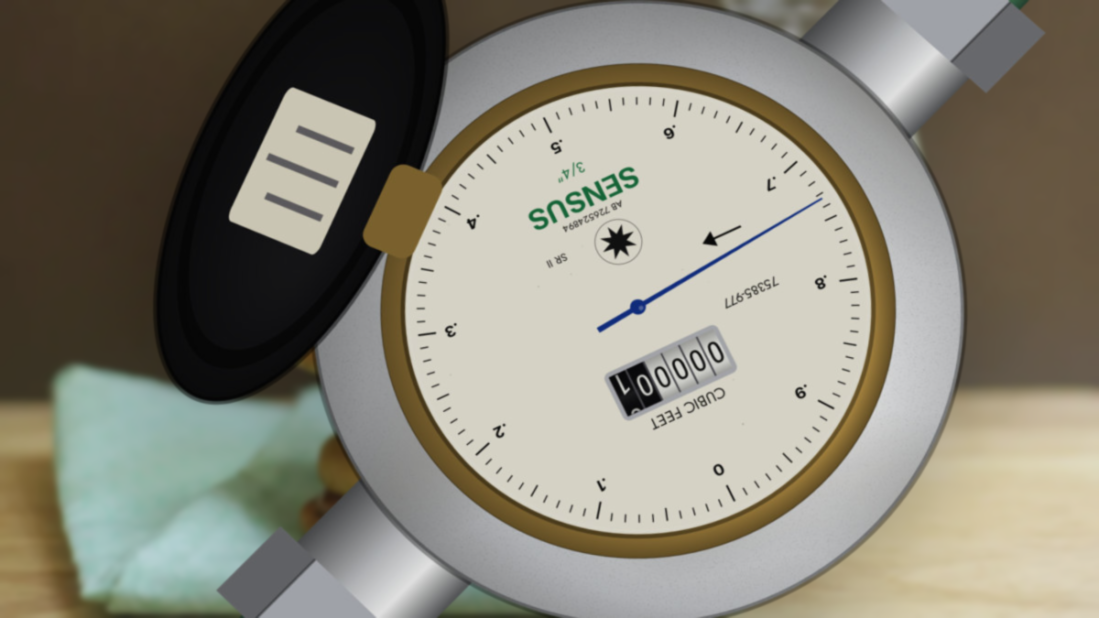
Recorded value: 0.73 ft³
